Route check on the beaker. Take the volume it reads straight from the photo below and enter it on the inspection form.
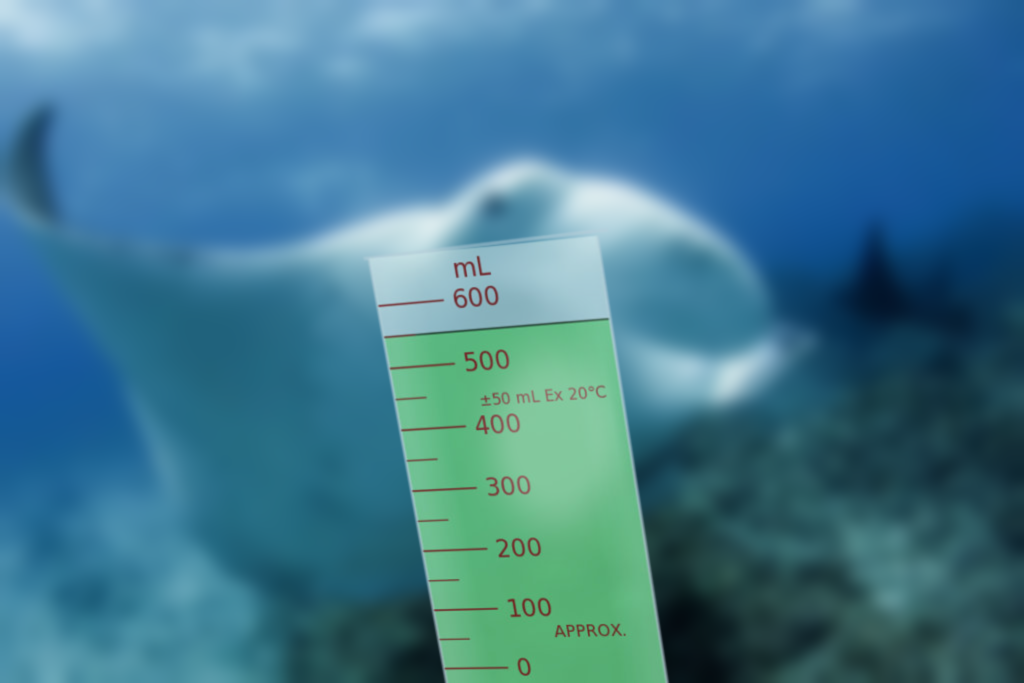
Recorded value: 550 mL
